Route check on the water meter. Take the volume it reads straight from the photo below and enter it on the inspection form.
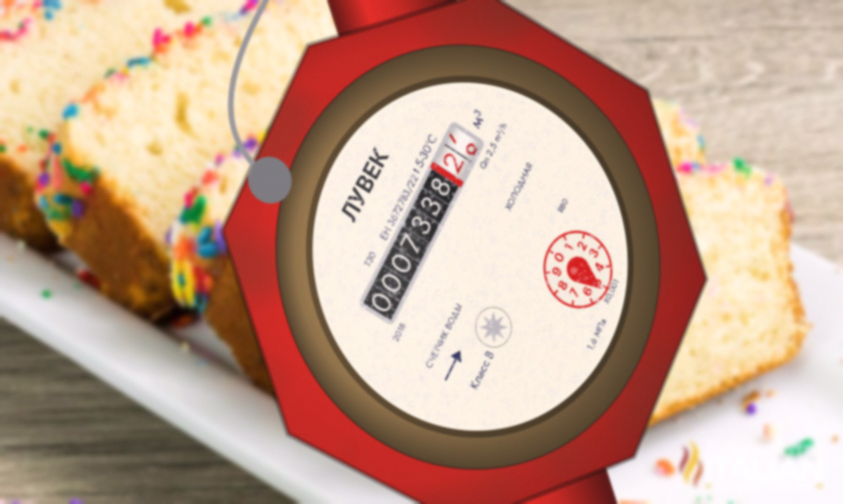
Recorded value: 7338.275 m³
